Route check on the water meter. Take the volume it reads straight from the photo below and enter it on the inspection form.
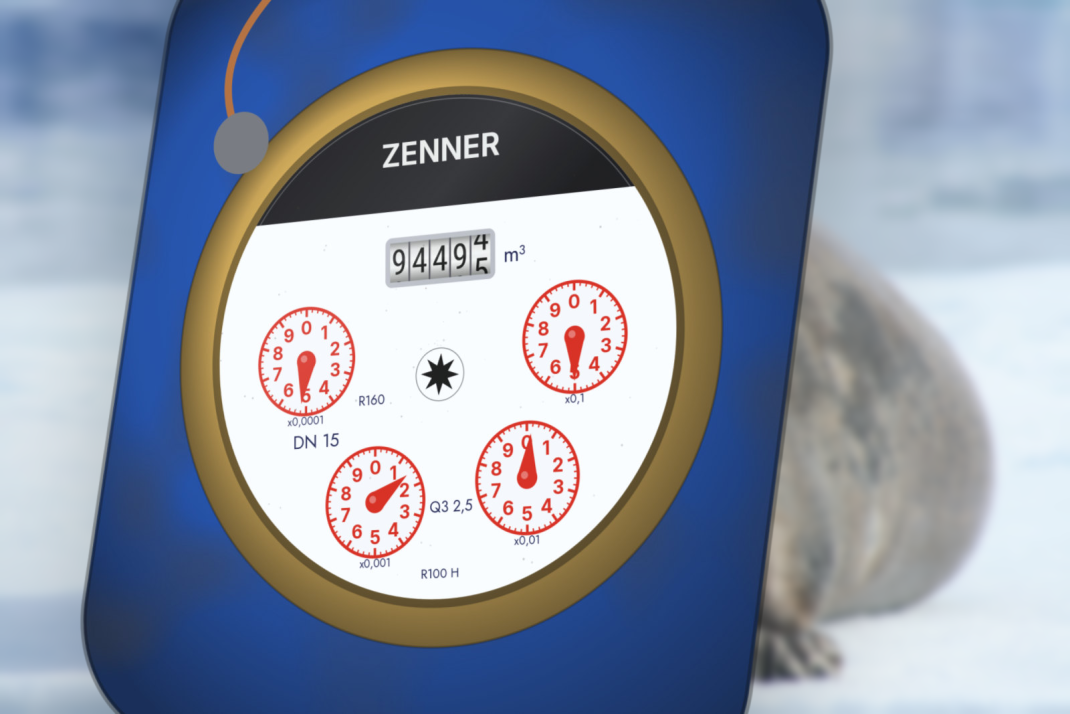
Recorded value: 94494.5015 m³
